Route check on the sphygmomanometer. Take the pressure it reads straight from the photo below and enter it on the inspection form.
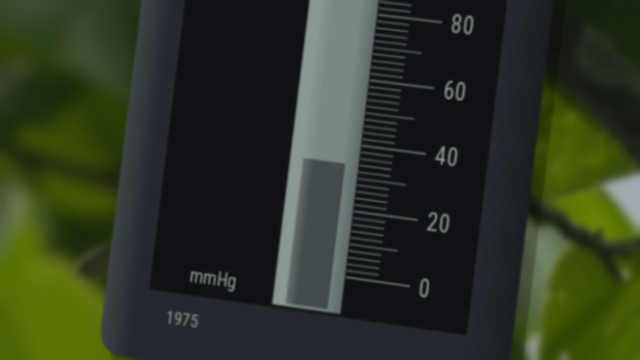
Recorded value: 34 mmHg
